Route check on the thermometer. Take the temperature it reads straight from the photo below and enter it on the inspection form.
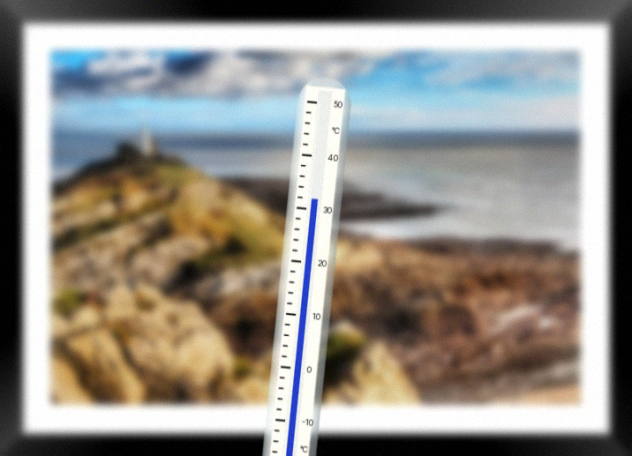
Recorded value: 32 °C
